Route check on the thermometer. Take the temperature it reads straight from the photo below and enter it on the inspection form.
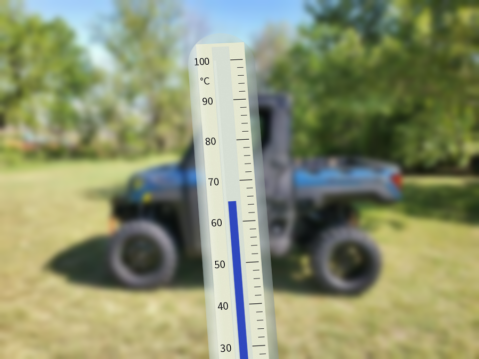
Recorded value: 65 °C
